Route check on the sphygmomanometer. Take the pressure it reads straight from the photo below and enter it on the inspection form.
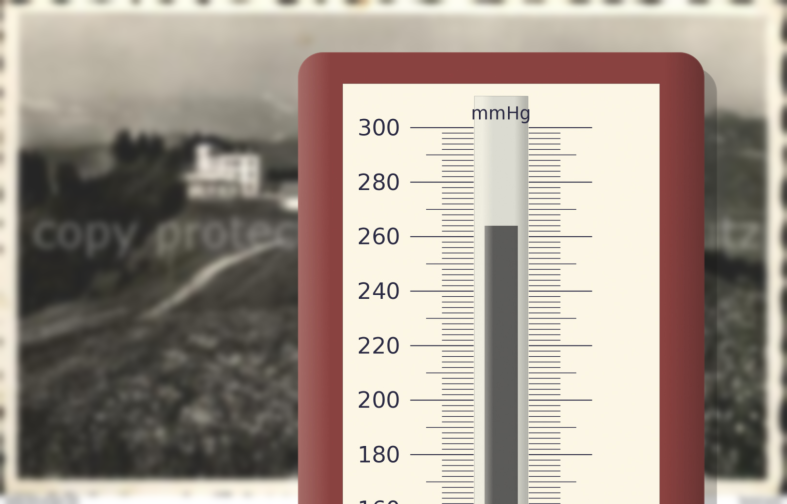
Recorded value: 264 mmHg
